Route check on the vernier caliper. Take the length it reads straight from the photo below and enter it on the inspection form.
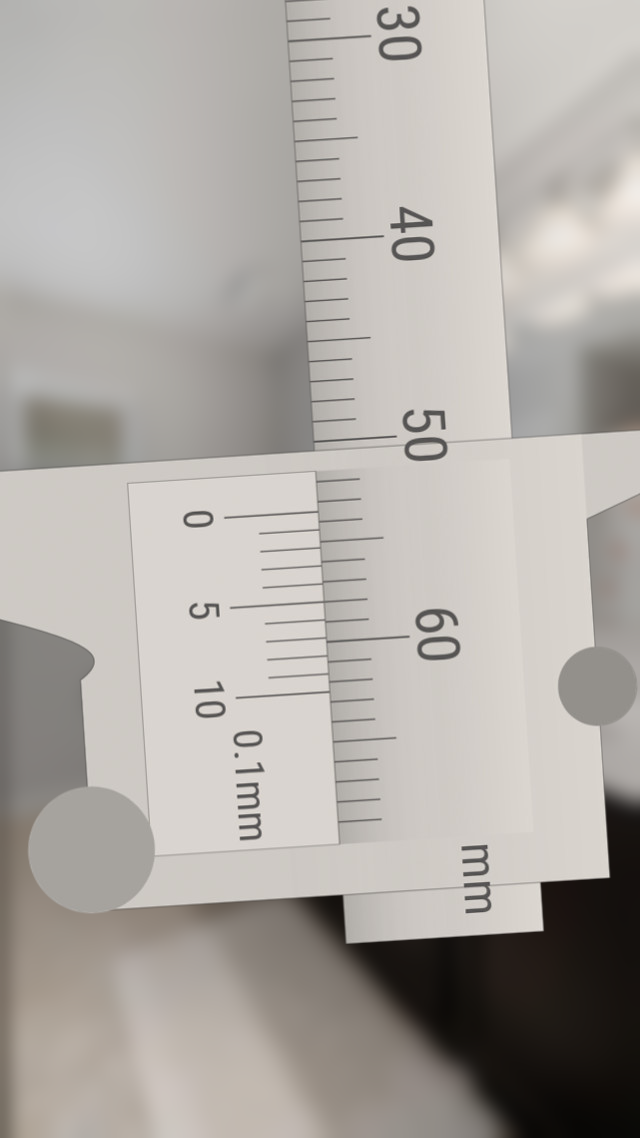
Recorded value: 53.5 mm
